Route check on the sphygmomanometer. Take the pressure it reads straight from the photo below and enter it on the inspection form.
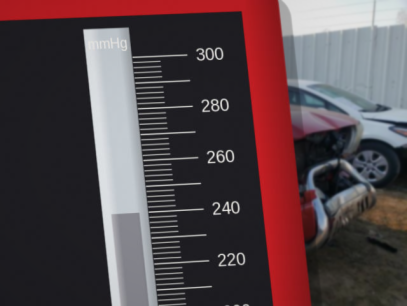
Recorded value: 240 mmHg
